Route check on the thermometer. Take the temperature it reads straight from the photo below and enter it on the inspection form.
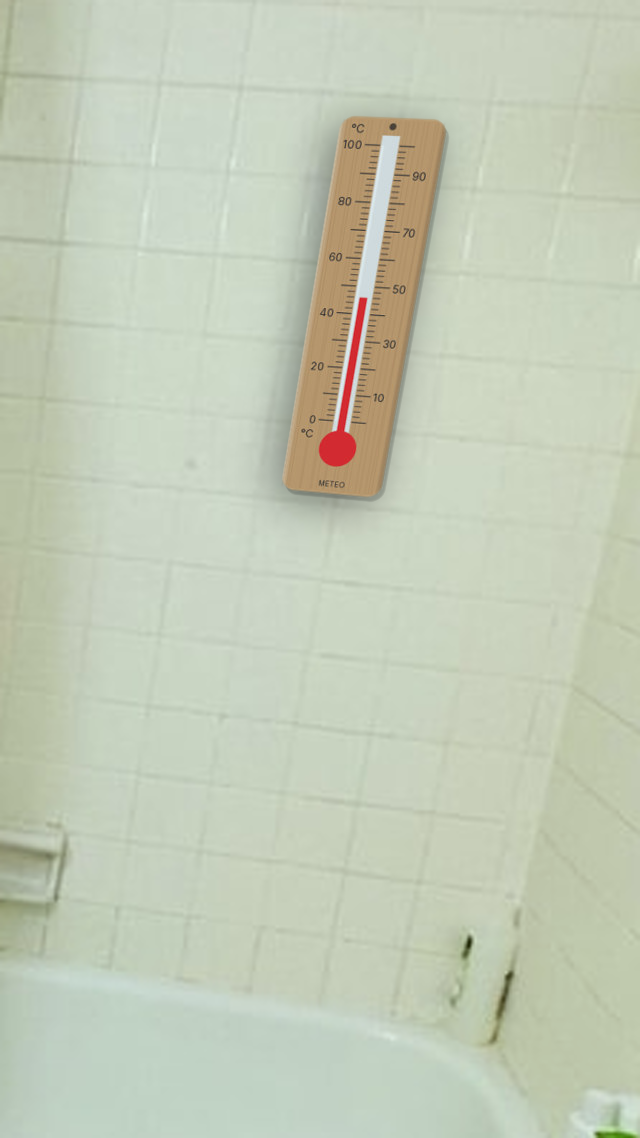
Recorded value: 46 °C
